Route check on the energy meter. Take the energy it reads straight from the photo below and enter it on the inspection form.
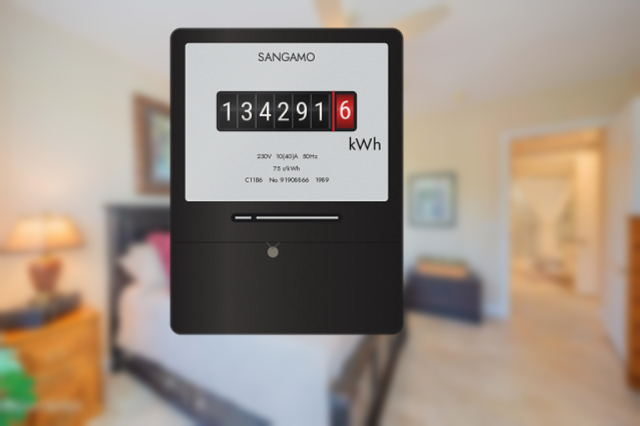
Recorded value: 134291.6 kWh
